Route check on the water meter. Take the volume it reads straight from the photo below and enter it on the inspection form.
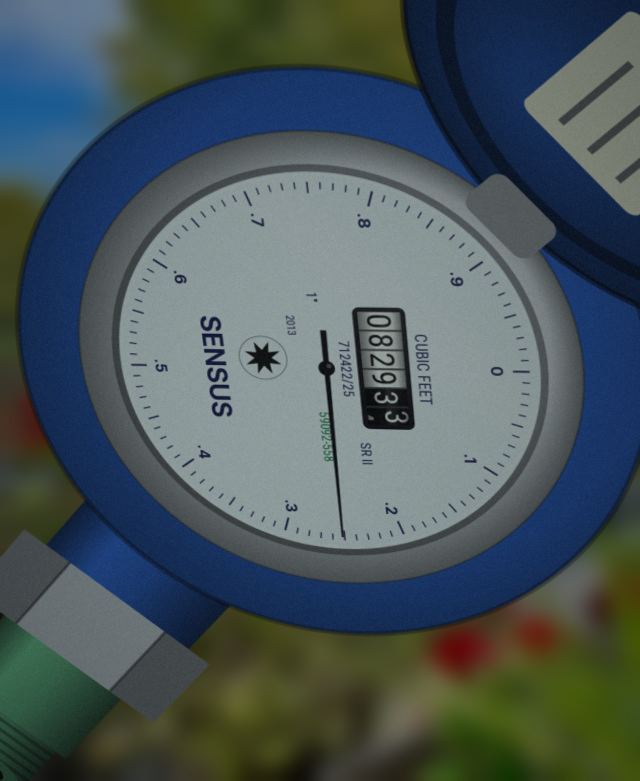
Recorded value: 82933.25 ft³
